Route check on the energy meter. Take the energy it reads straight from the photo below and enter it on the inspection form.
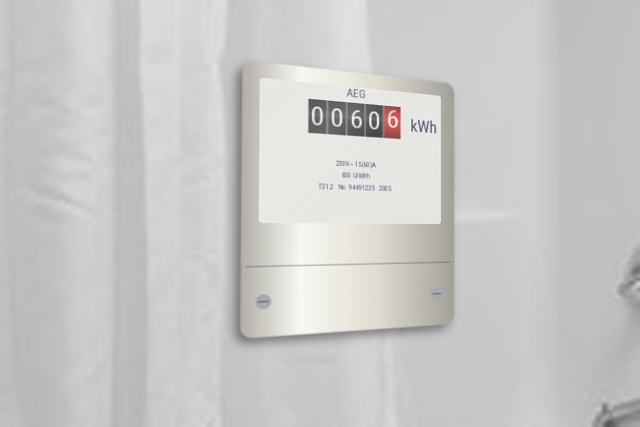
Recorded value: 60.6 kWh
